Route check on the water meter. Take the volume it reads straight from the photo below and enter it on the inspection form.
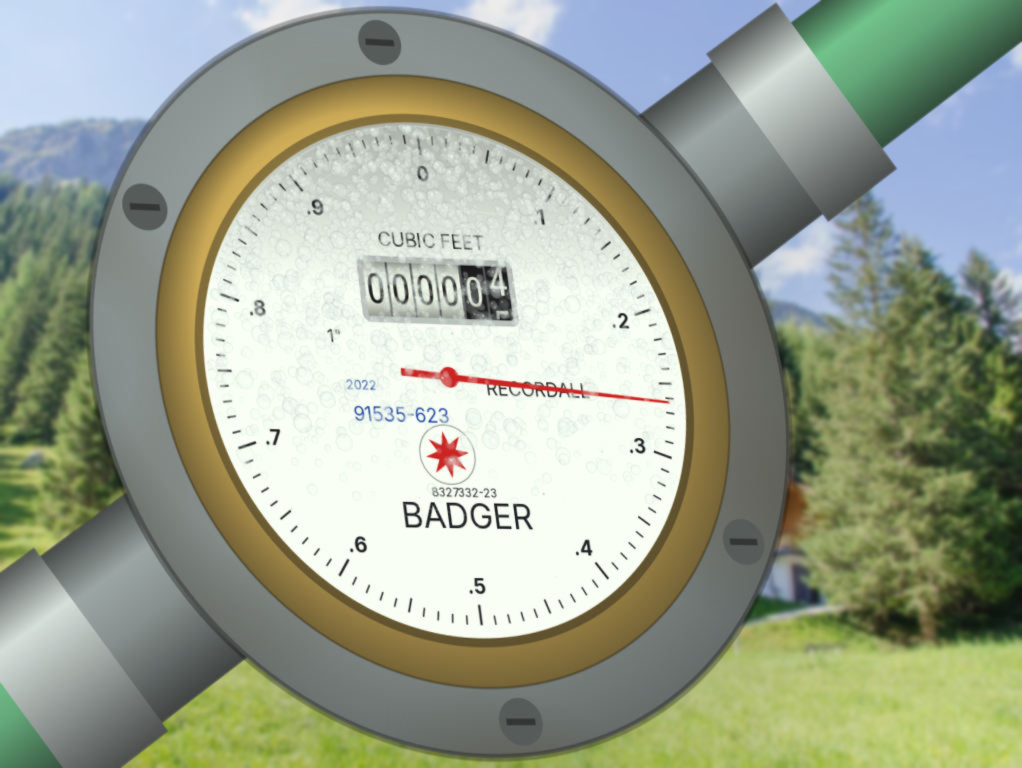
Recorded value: 4.26 ft³
